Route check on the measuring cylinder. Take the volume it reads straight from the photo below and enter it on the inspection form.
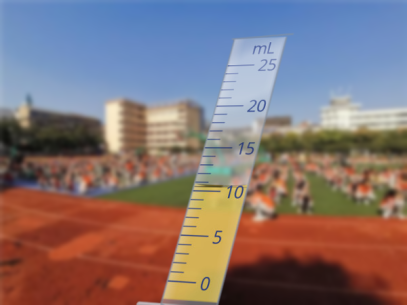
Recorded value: 10.5 mL
